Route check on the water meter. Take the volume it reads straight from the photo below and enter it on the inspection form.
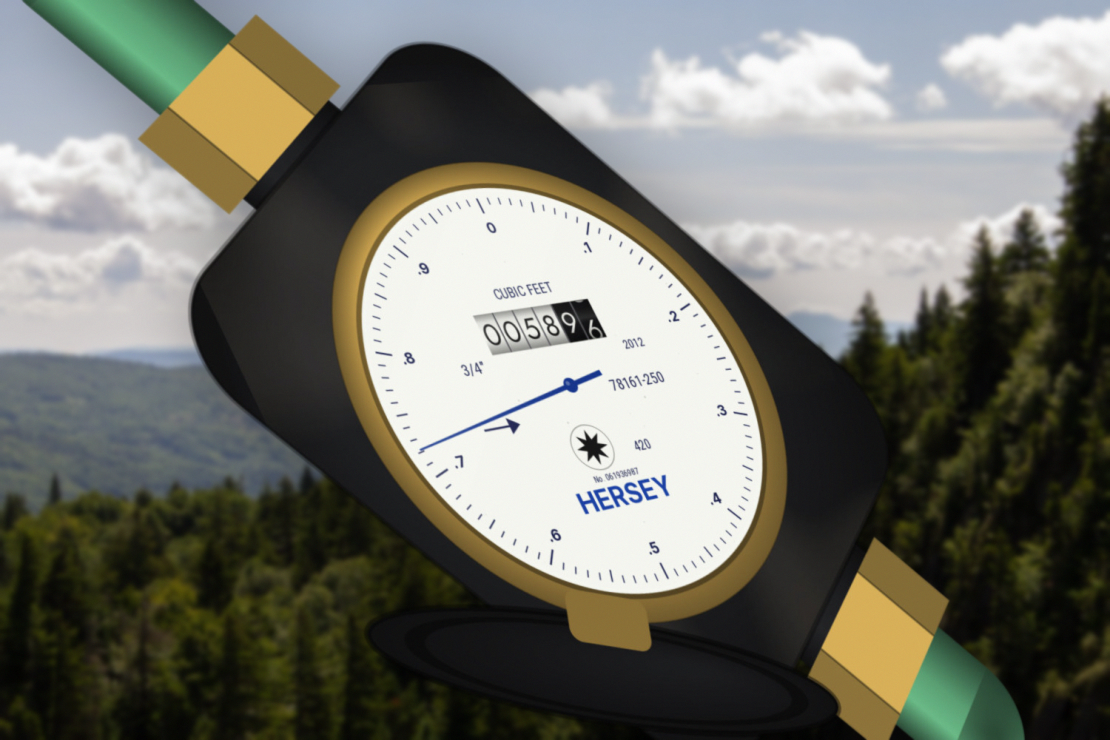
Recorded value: 5895.72 ft³
